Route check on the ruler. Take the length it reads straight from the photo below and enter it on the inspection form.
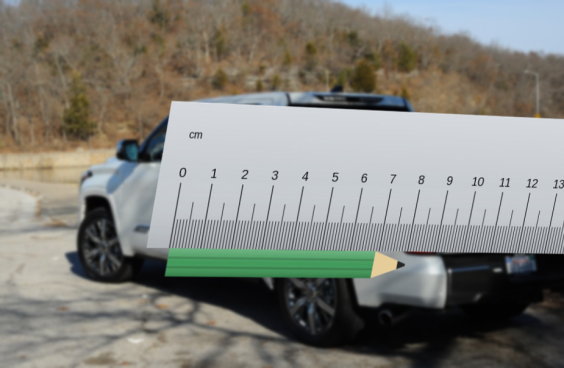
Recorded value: 8 cm
